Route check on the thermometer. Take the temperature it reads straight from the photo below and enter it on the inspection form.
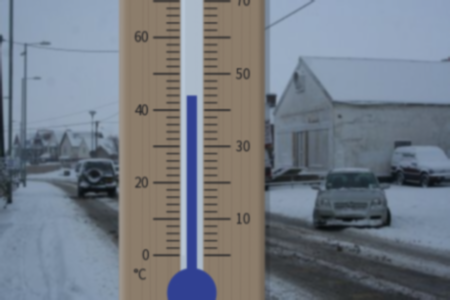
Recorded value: 44 °C
